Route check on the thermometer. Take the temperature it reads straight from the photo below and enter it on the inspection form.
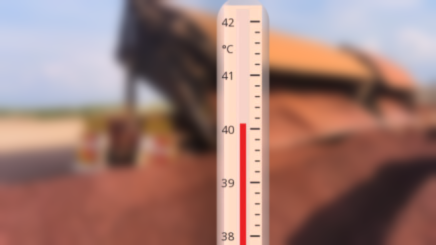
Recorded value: 40.1 °C
